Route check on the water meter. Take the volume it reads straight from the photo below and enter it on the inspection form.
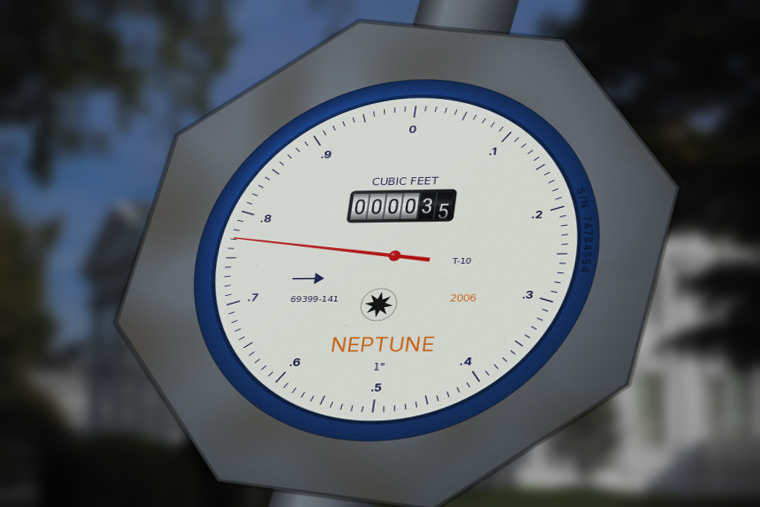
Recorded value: 34.77 ft³
